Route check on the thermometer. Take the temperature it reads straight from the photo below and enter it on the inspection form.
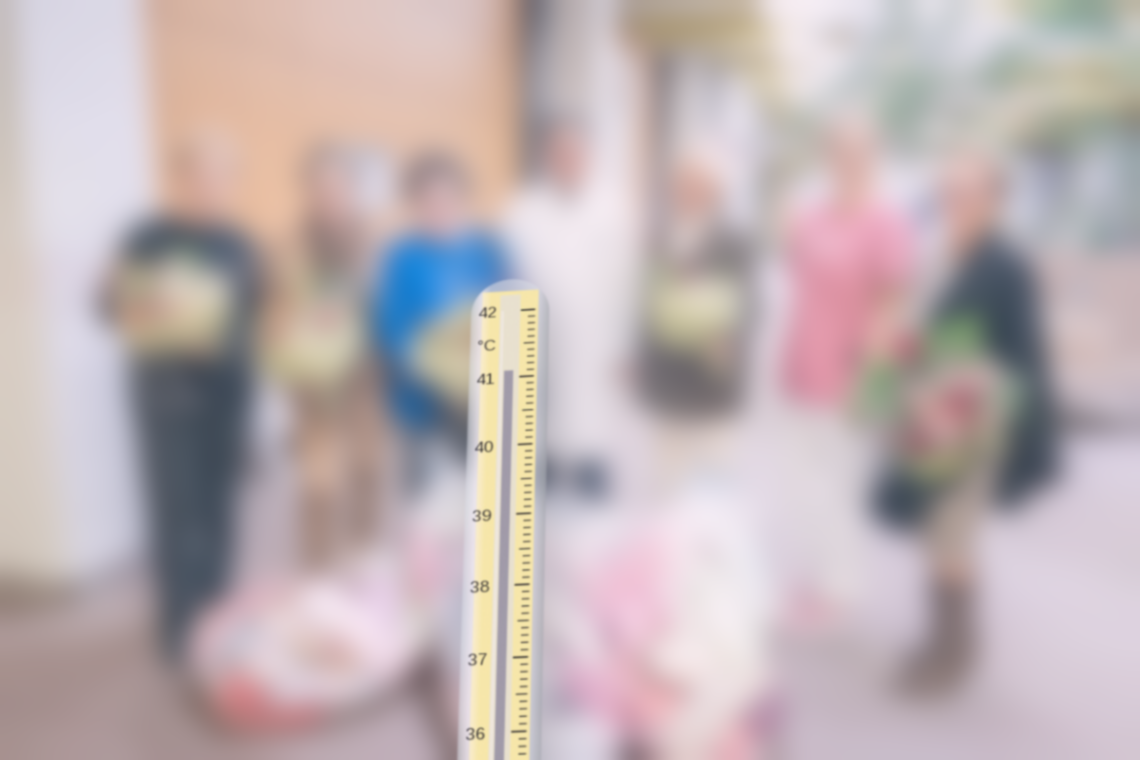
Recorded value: 41.1 °C
